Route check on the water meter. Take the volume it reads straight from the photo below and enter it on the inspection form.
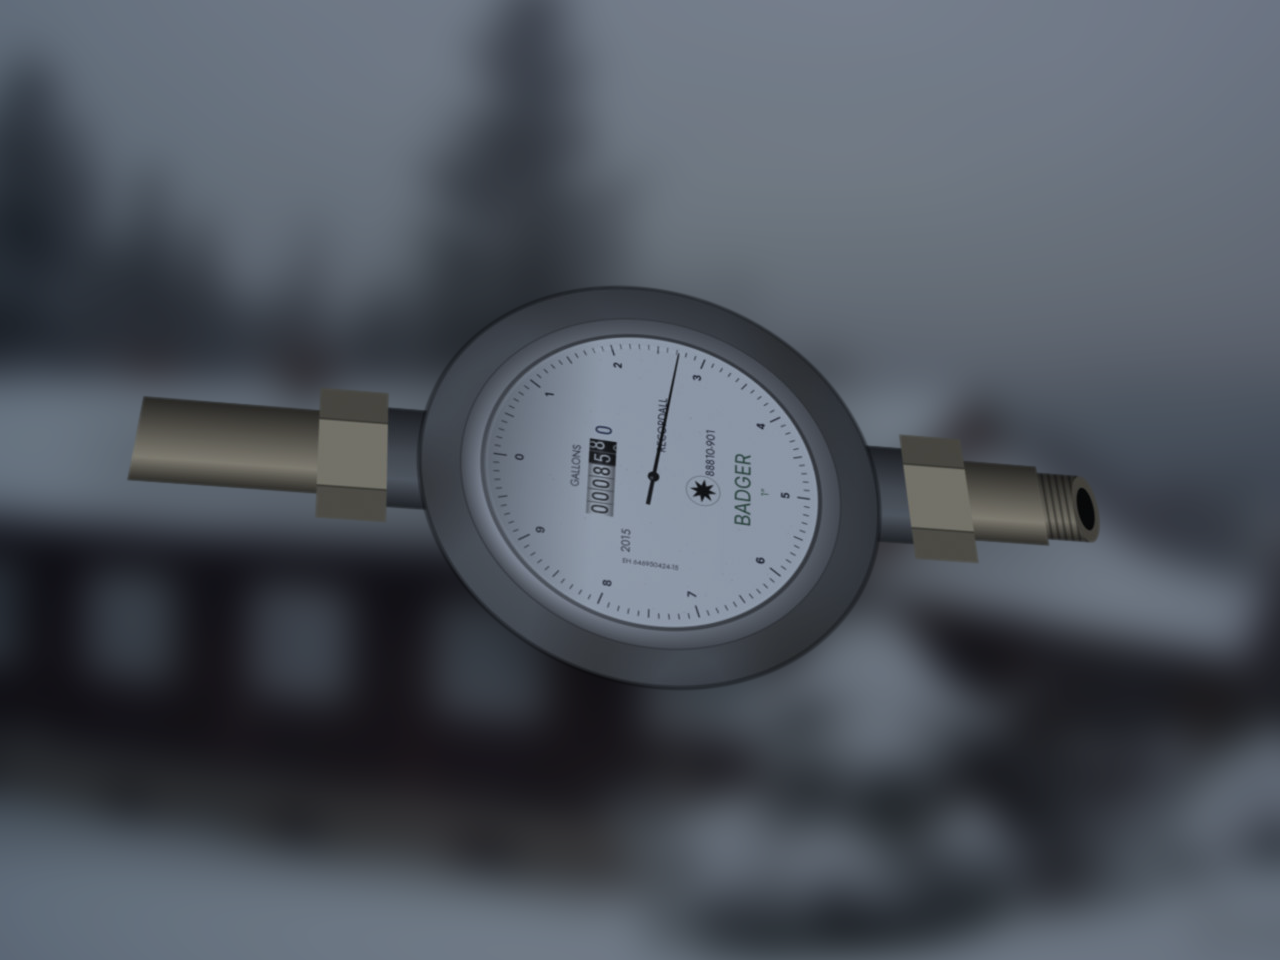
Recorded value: 8582.7 gal
